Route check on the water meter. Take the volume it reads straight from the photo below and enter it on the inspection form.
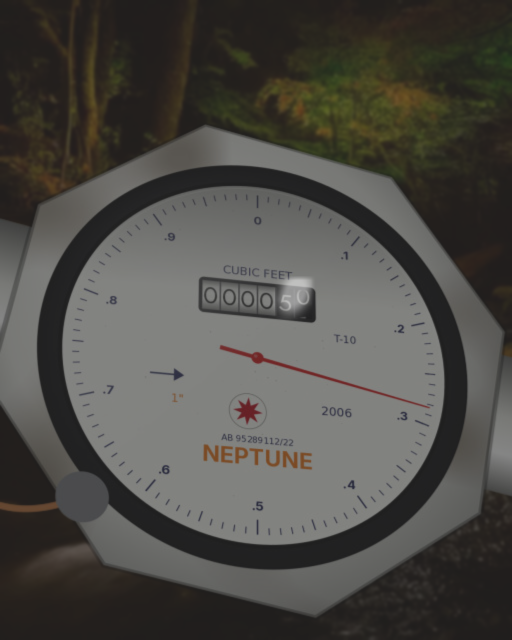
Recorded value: 50.28 ft³
